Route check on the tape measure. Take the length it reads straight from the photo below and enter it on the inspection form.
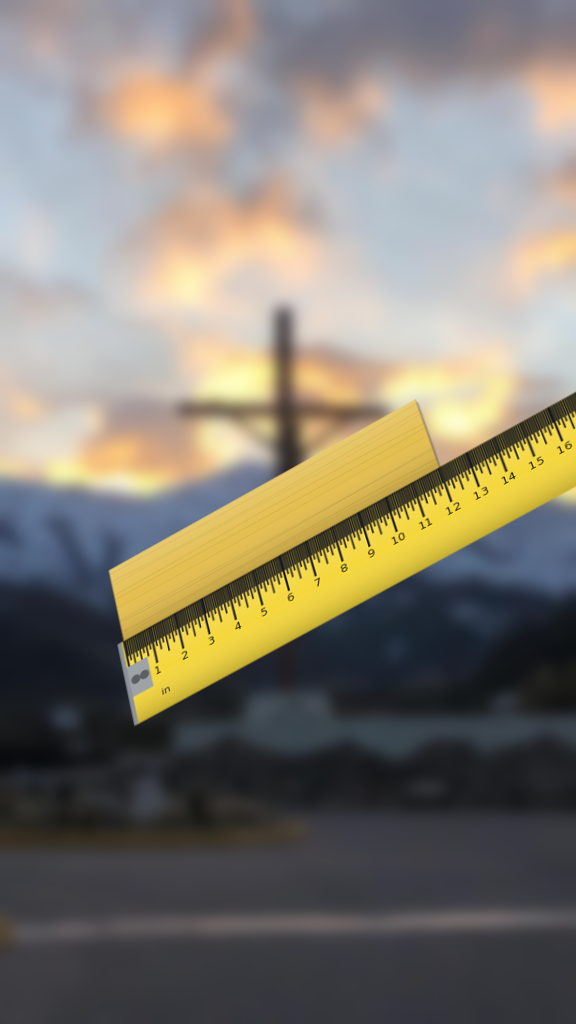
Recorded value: 12 in
